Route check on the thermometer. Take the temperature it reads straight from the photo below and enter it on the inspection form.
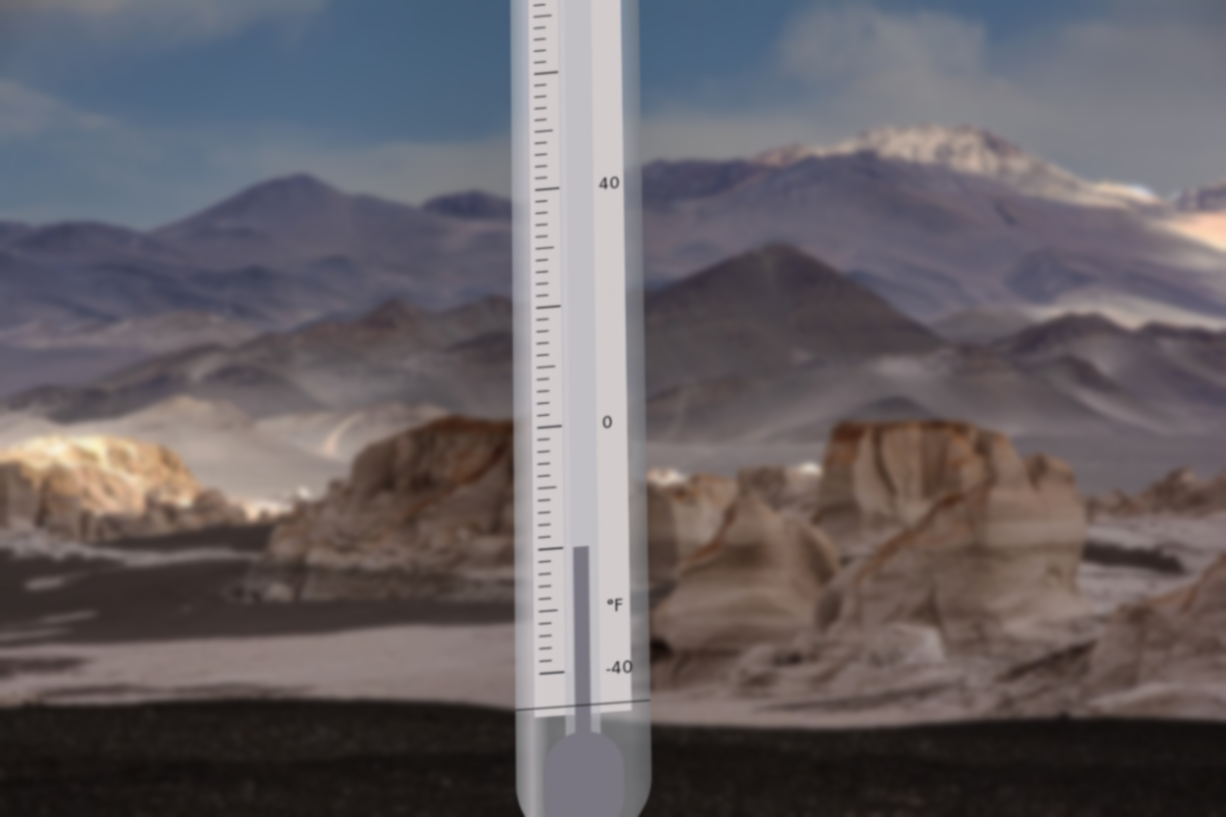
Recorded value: -20 °F
